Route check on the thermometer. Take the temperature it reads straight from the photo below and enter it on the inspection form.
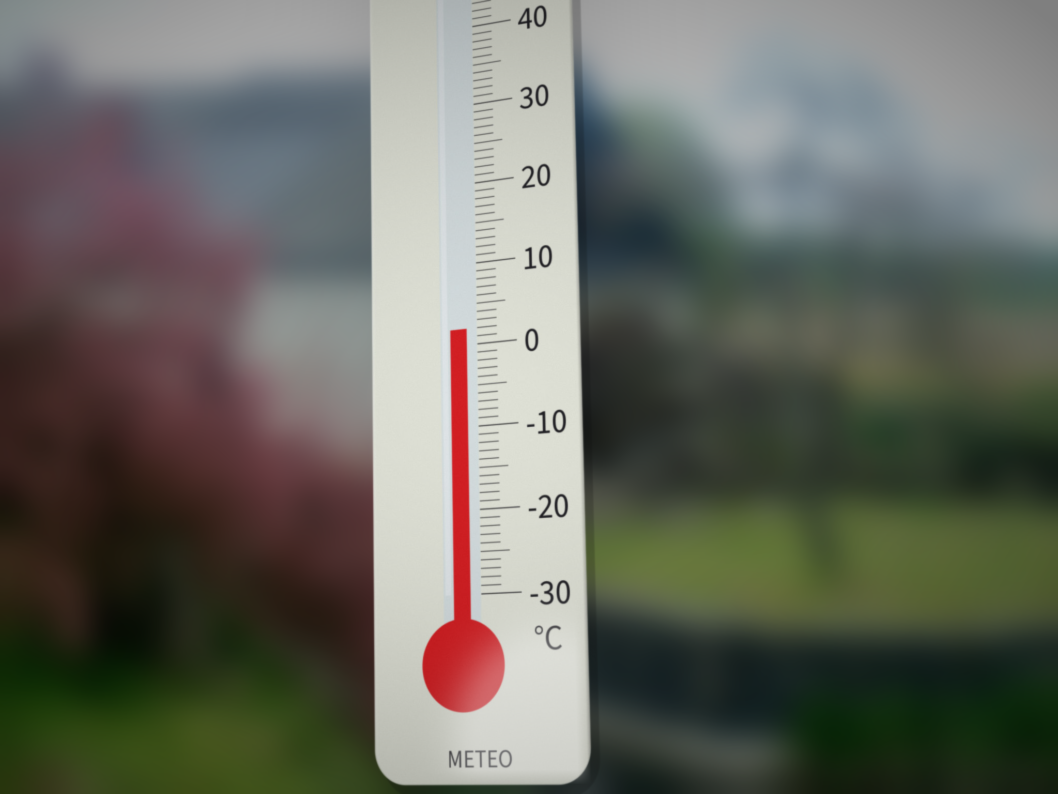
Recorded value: 2 °C
